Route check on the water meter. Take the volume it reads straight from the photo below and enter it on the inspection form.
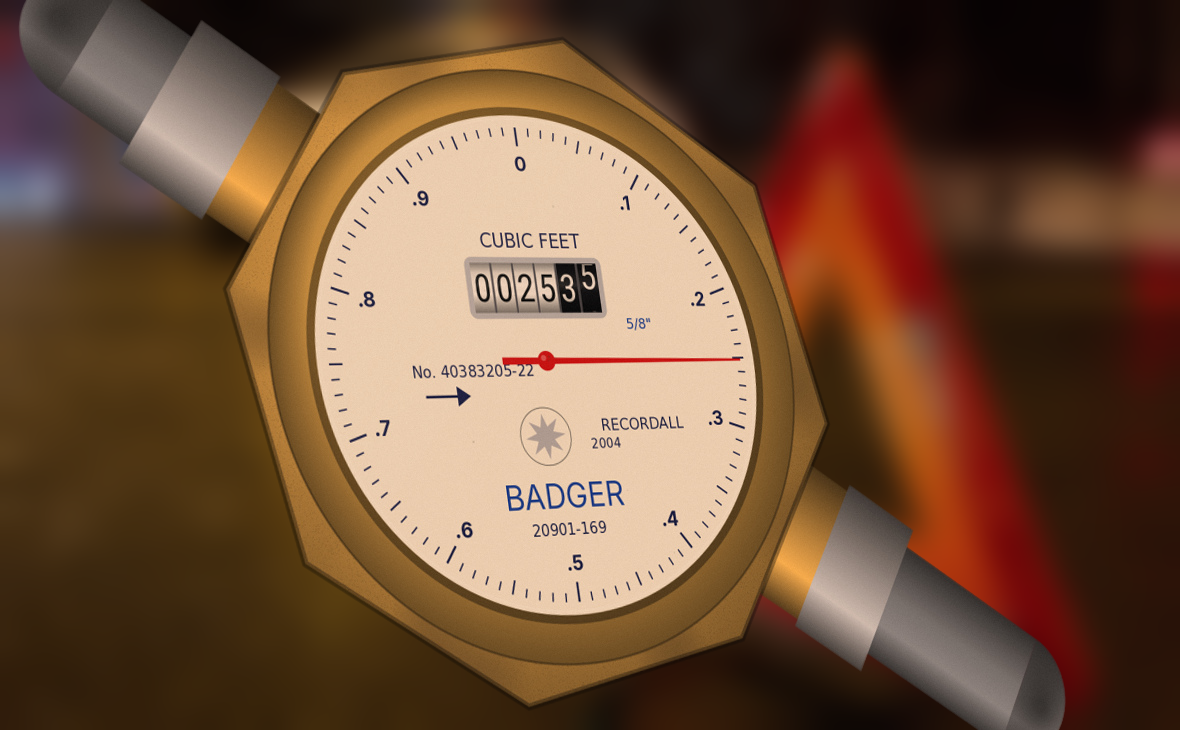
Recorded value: 2535.25 ft³
